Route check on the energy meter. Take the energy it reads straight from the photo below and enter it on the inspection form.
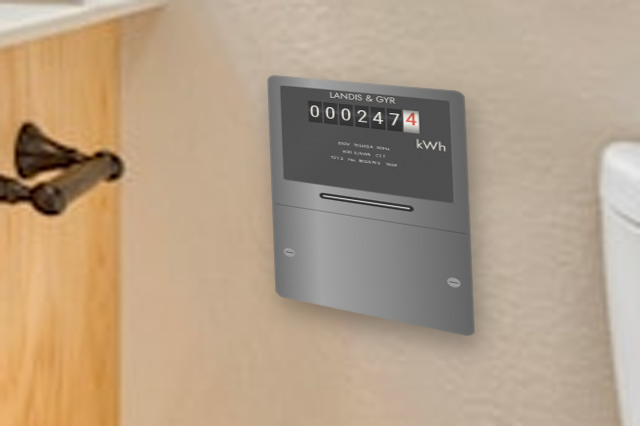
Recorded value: 247.4 kWh
